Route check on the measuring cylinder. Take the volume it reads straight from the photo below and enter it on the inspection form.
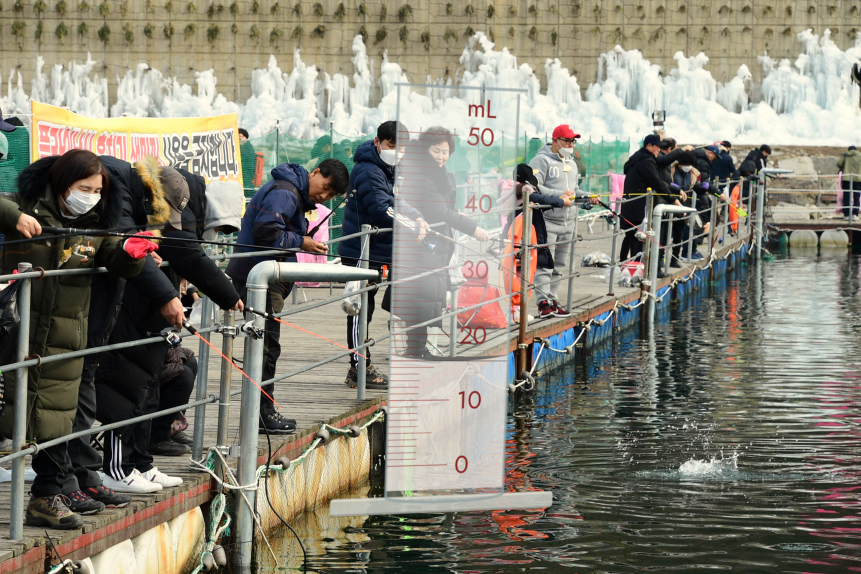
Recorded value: 16 mL
